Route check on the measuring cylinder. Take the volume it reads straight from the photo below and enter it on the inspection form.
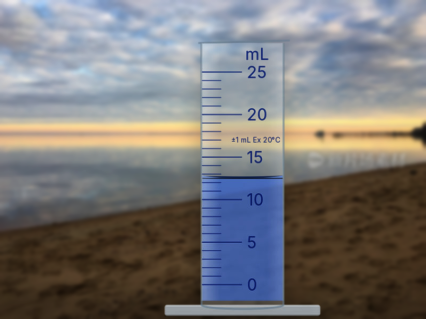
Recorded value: 12.5 mL
